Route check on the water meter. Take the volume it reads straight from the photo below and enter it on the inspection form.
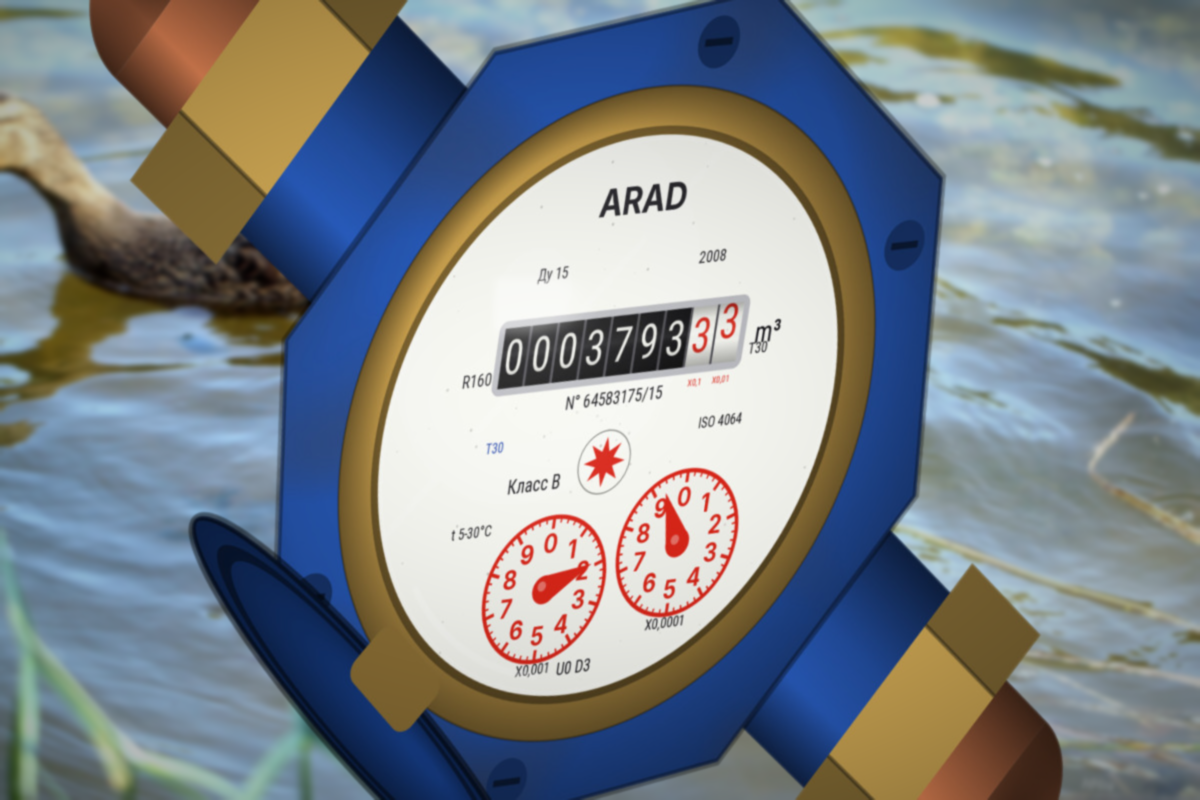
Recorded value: 3793.3319 m³
